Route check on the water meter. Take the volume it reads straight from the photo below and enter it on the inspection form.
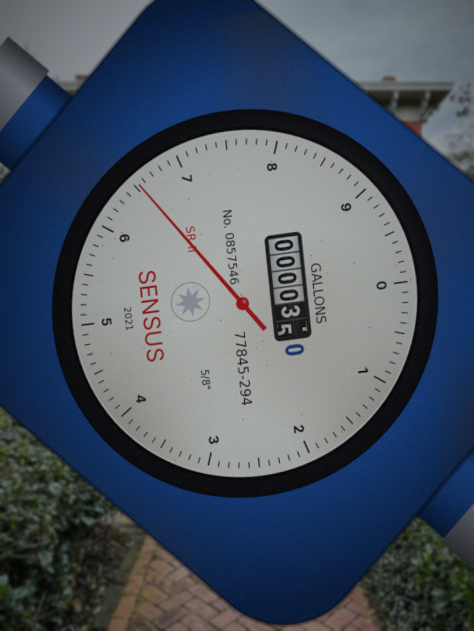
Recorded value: 346.5 gal
